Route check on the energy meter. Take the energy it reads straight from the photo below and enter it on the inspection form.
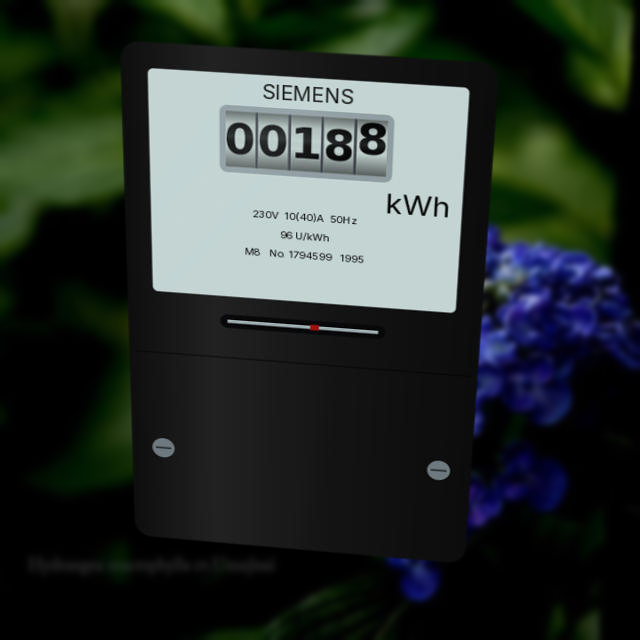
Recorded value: 188 kWh
